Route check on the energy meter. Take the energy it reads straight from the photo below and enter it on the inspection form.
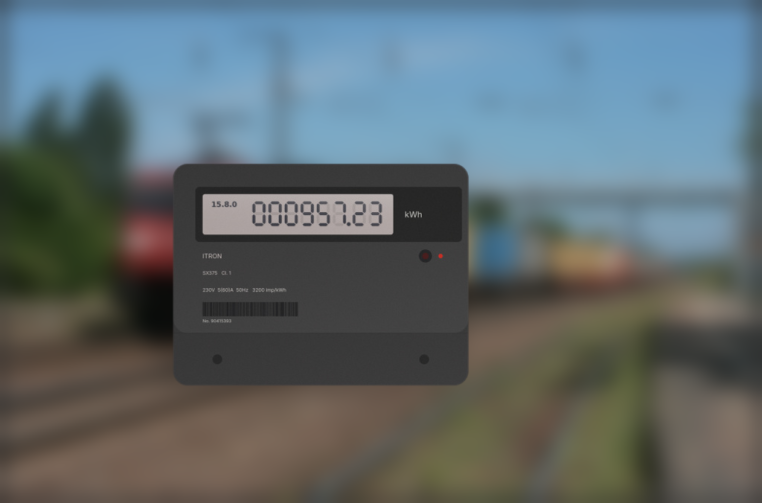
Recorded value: 957.23 kWh
